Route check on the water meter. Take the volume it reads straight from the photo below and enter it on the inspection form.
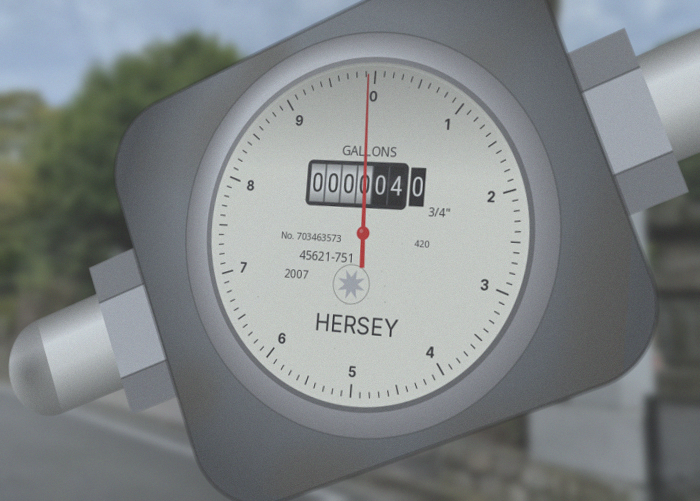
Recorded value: 39.9 gal
